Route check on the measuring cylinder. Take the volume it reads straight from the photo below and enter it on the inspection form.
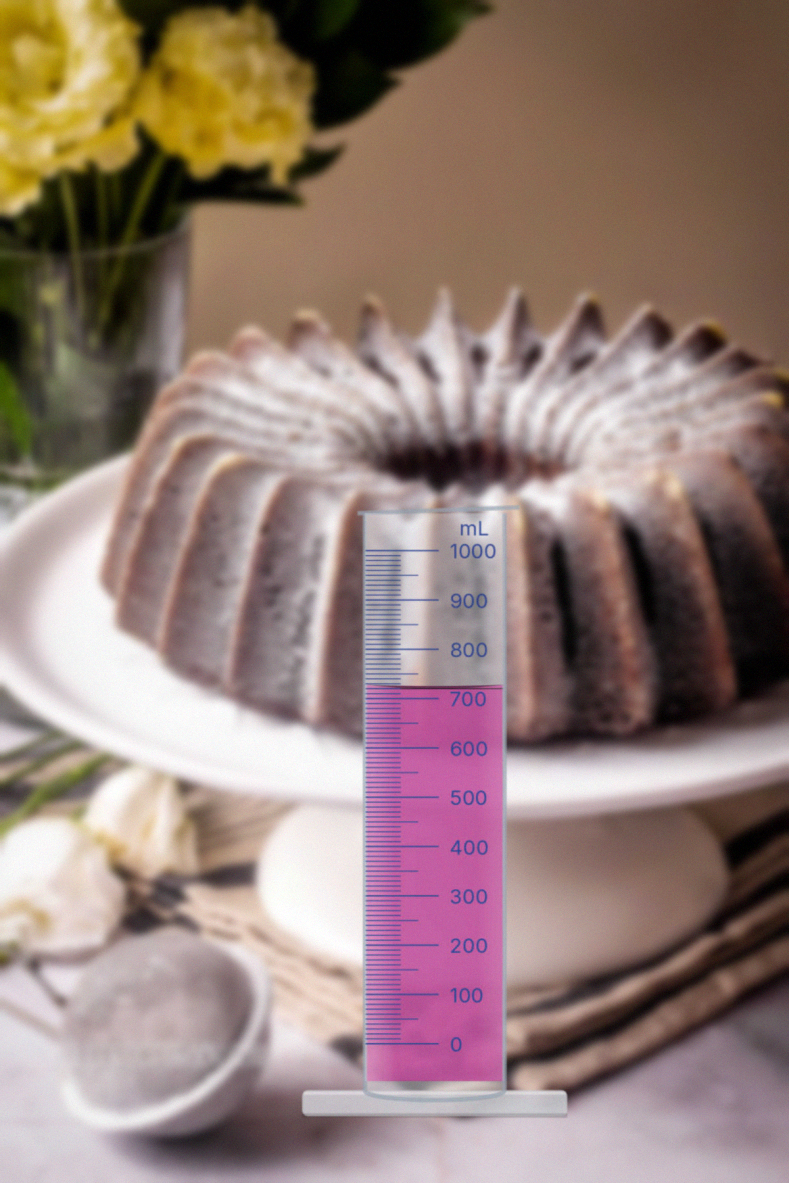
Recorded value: 720 mL
